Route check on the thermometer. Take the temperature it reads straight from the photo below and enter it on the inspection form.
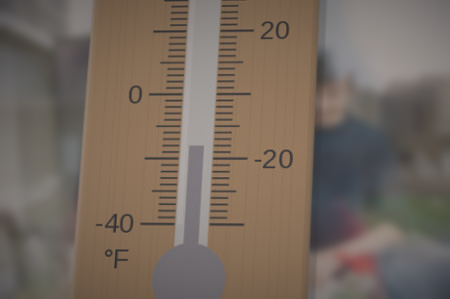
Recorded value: -16 °F
